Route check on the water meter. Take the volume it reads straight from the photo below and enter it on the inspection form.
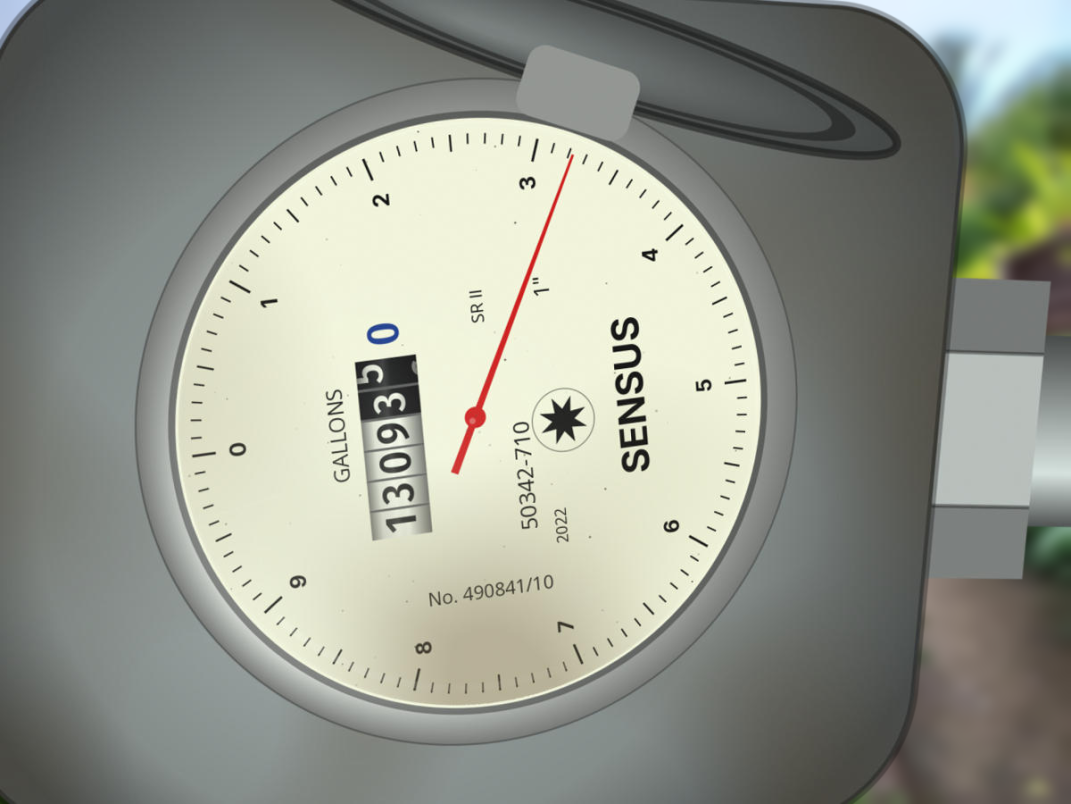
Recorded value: 1309353.2 gal
